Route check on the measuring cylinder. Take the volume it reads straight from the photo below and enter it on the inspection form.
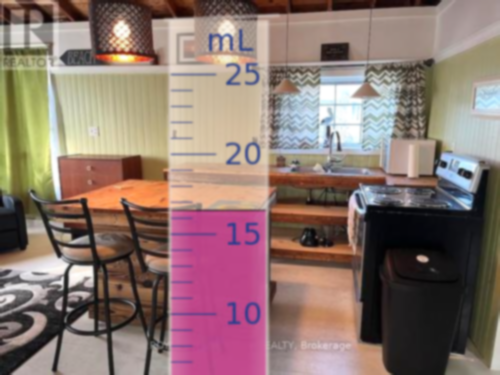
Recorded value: 16.5 mL
